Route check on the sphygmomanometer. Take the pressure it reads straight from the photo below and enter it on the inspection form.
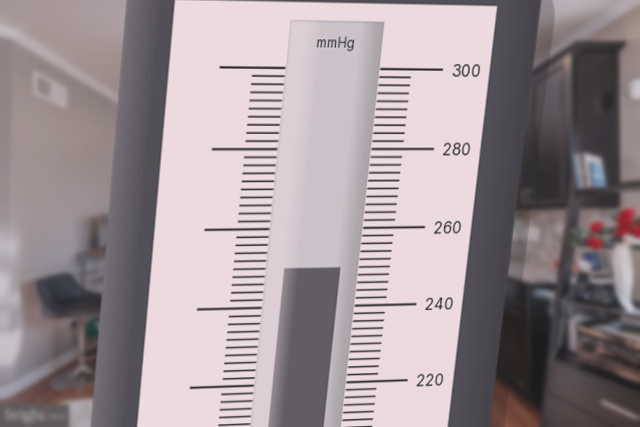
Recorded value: 250 mmHg
